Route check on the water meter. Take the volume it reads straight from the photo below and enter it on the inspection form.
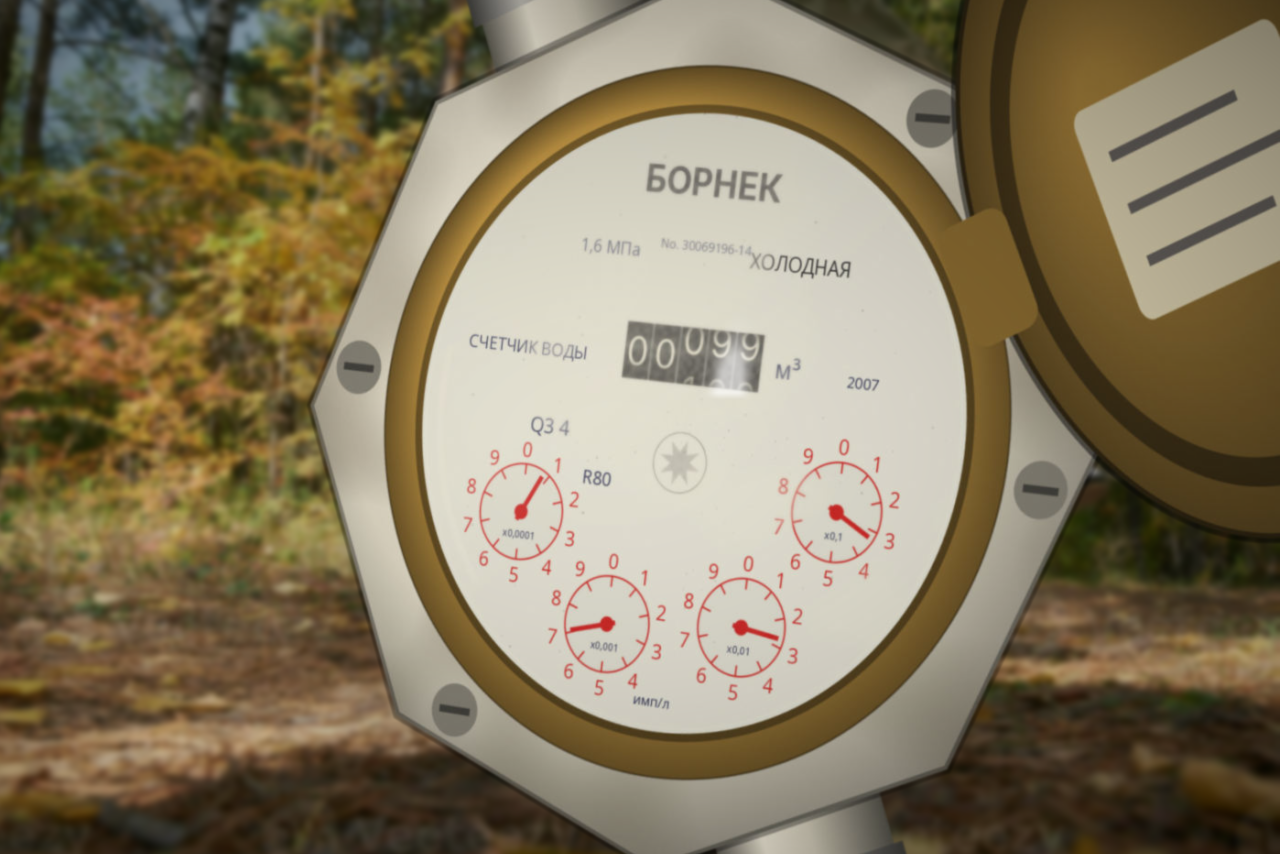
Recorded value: 99.3270 m³
